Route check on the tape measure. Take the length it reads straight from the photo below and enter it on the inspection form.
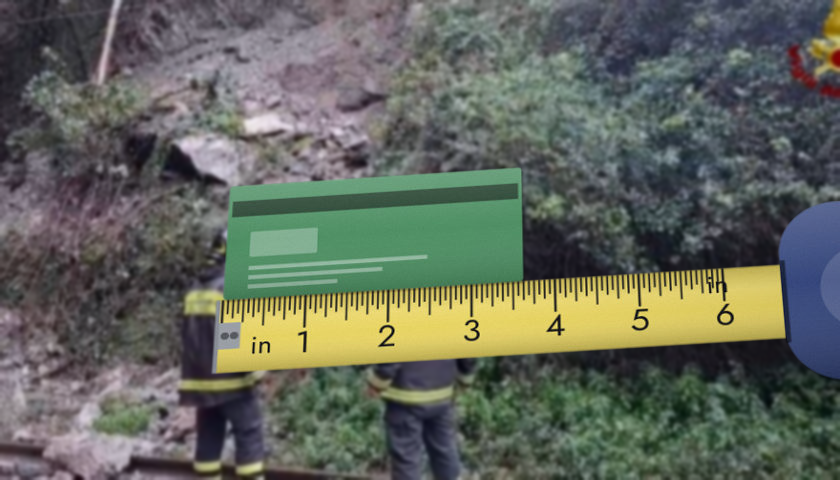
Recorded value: 3.625 in
